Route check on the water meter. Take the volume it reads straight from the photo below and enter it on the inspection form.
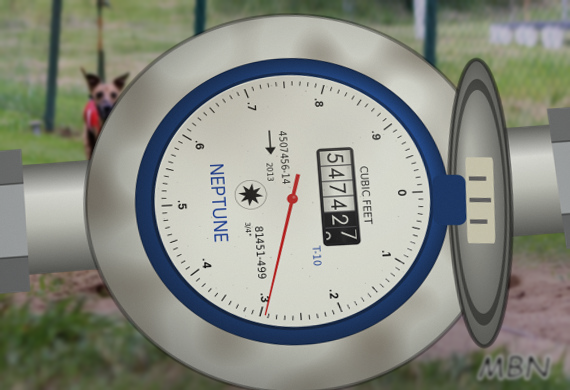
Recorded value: 547427.29 ft³
